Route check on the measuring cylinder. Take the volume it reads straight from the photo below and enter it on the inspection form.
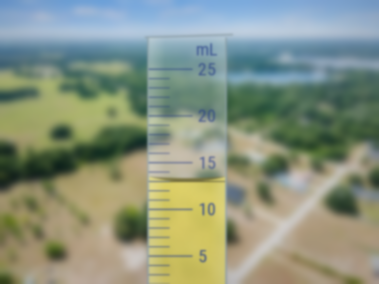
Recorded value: 13 mL
